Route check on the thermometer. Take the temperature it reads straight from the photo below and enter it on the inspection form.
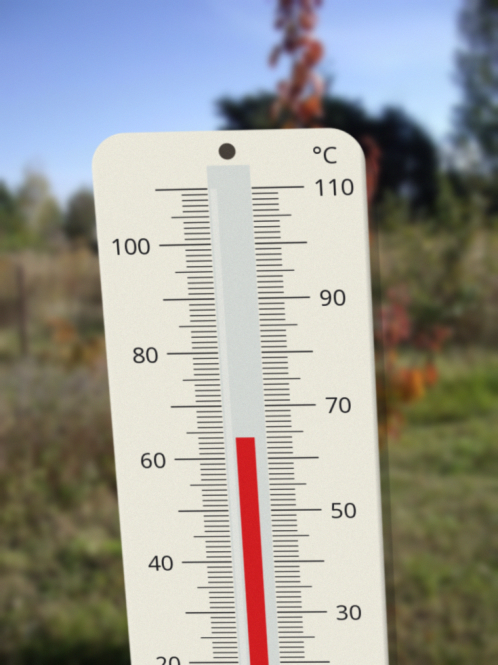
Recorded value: 64 °C
